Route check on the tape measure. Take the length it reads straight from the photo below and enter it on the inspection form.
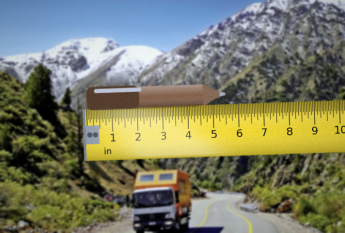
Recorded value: 5.5 in
